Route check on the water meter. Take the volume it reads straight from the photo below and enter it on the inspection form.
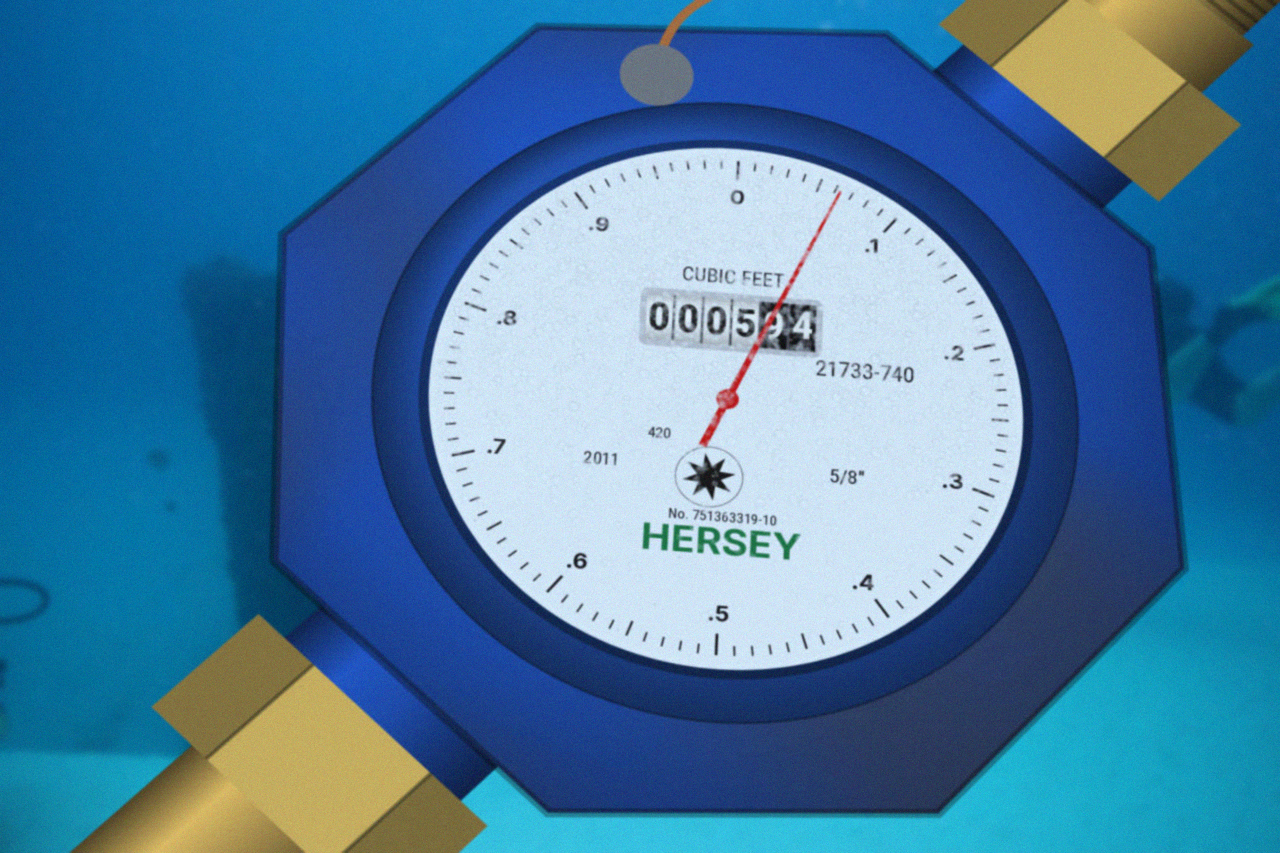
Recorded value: 594.06 ft³
